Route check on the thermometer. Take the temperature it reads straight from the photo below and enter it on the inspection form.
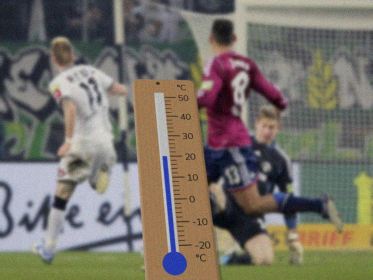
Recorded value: 20 °C
